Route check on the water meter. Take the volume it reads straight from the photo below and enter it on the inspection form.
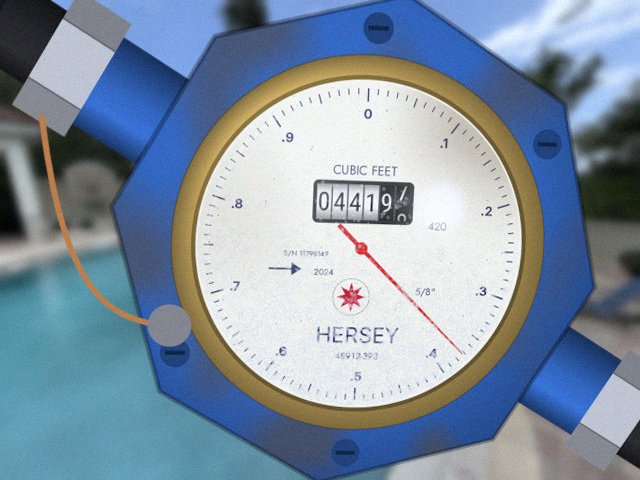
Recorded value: 44197.37 ft³
